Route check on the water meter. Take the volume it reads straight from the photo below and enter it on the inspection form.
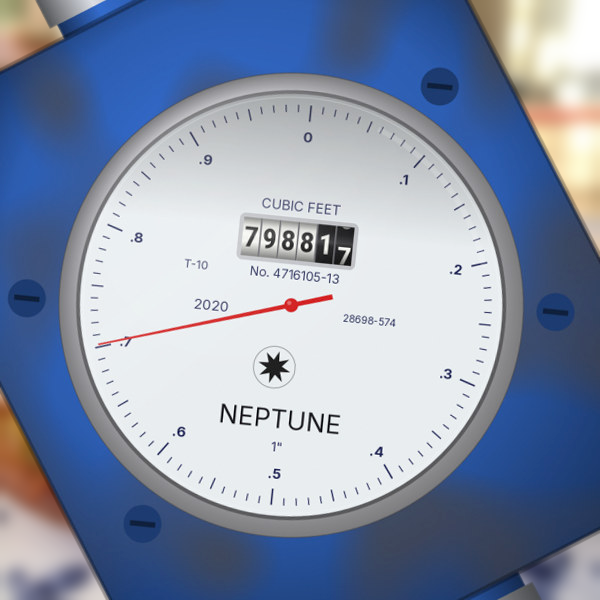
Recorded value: 798816.70 ft³
